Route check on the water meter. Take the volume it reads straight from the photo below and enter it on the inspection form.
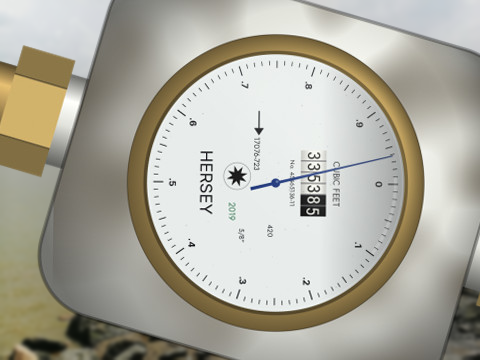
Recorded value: 335384.96 ft³
